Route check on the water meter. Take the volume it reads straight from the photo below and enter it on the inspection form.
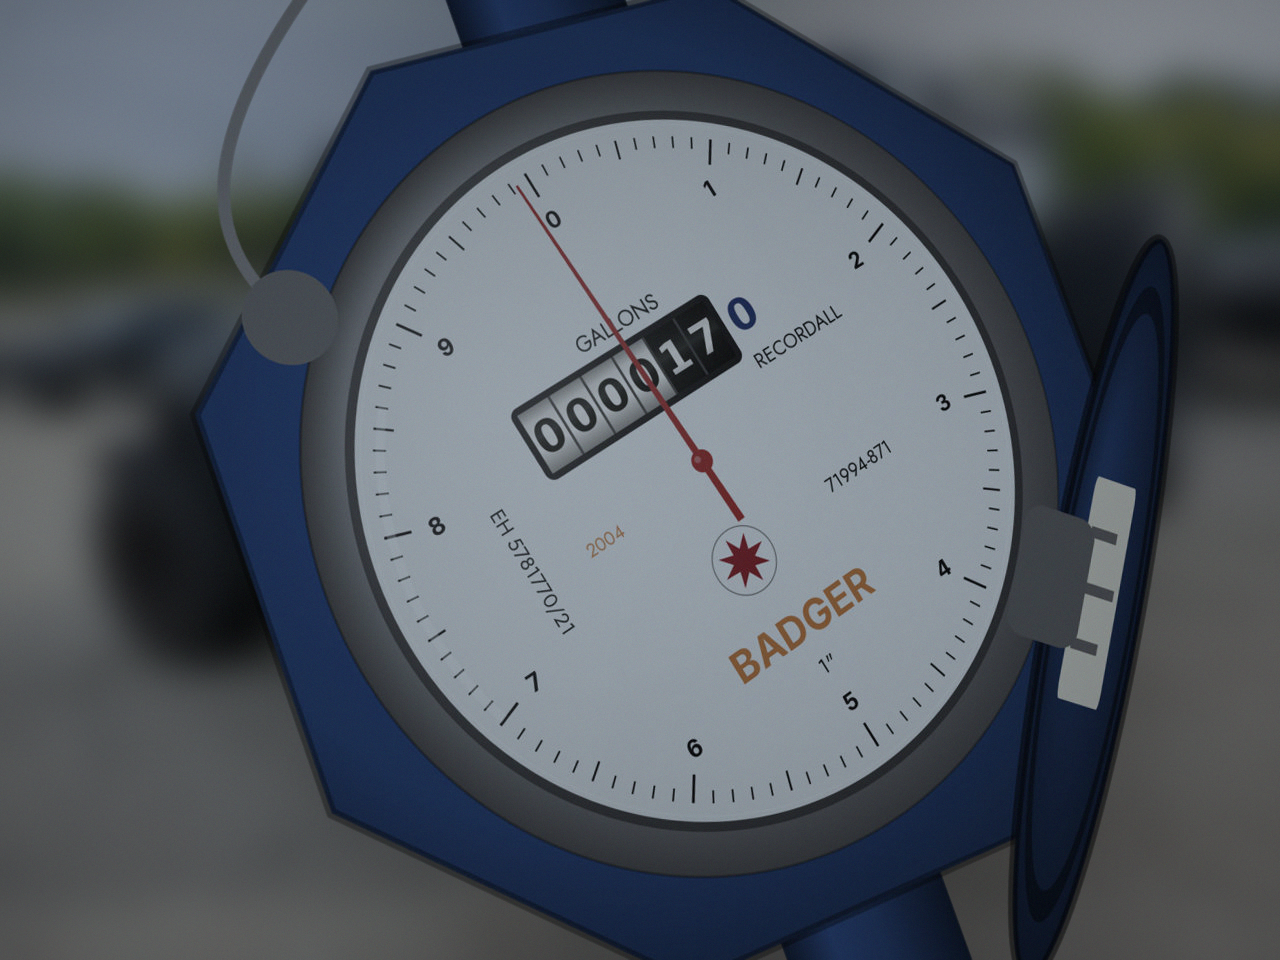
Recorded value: 169.9 gal
